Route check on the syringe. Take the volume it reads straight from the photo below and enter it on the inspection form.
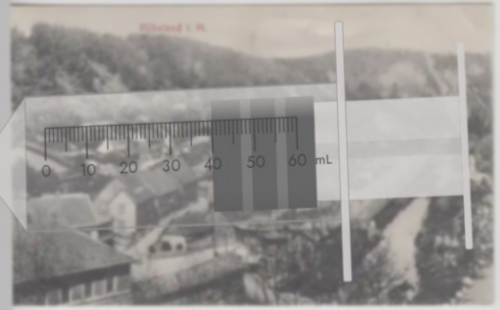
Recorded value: 40 mL
